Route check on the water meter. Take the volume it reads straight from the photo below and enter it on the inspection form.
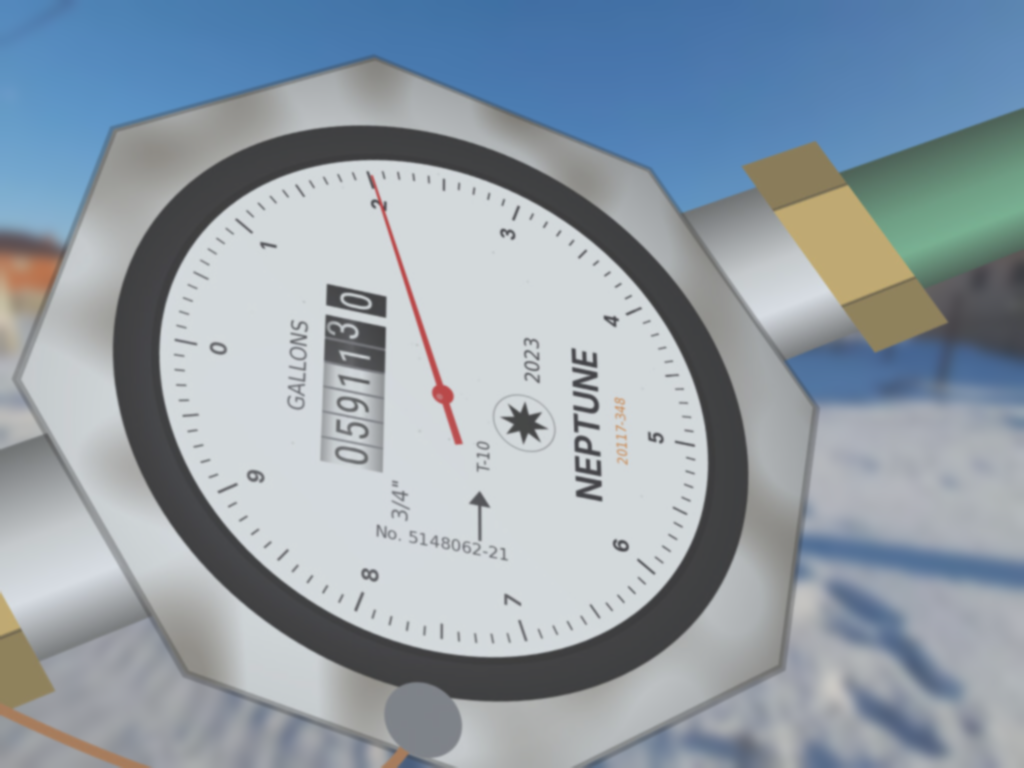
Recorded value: 591132.0 gal
